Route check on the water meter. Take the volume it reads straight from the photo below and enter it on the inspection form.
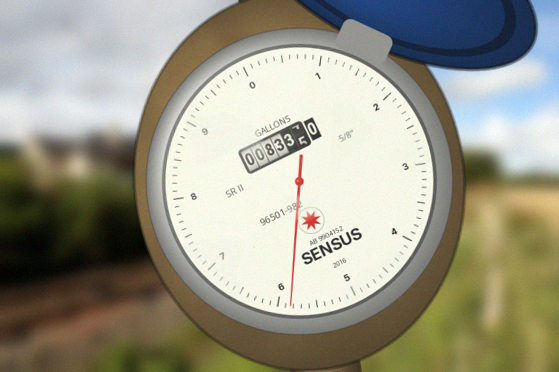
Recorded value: 83345.8 gal
